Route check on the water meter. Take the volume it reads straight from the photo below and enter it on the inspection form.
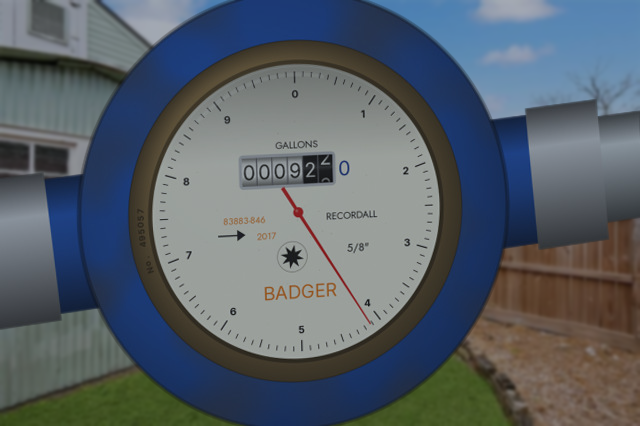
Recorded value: 9224.1 gal
